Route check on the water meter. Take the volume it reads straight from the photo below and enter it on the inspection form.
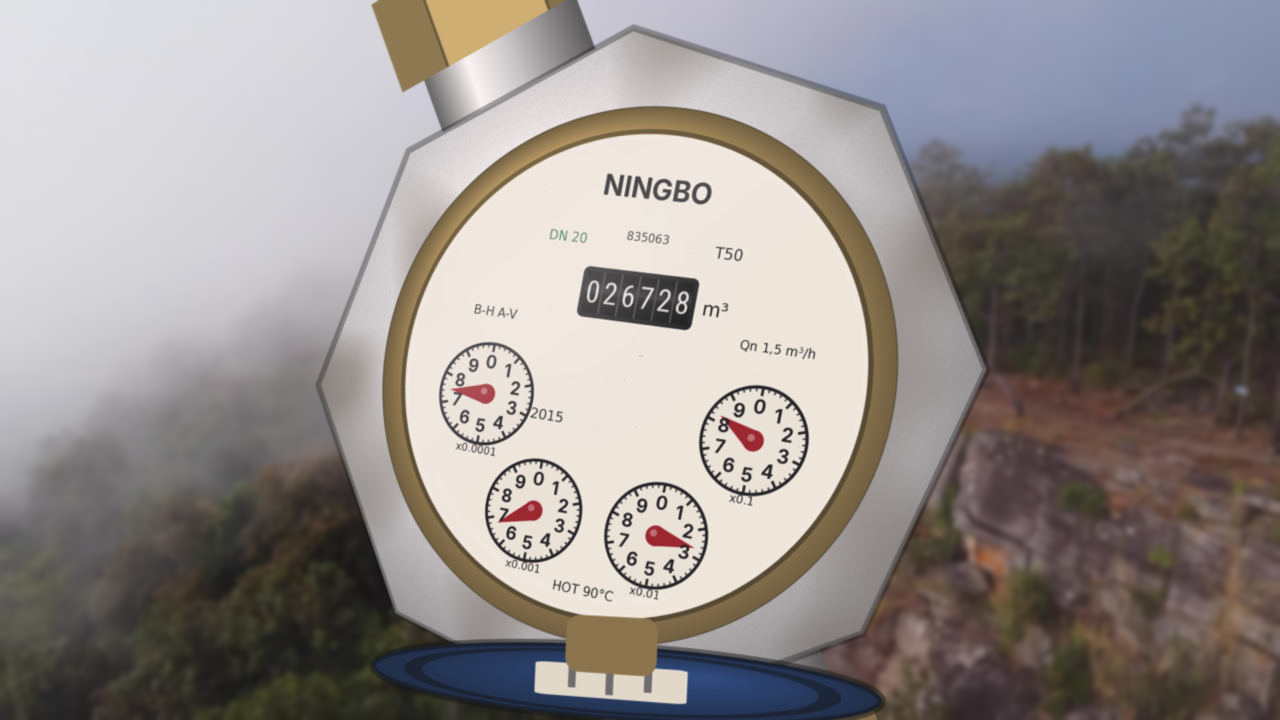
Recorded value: 26728.8267 m³
